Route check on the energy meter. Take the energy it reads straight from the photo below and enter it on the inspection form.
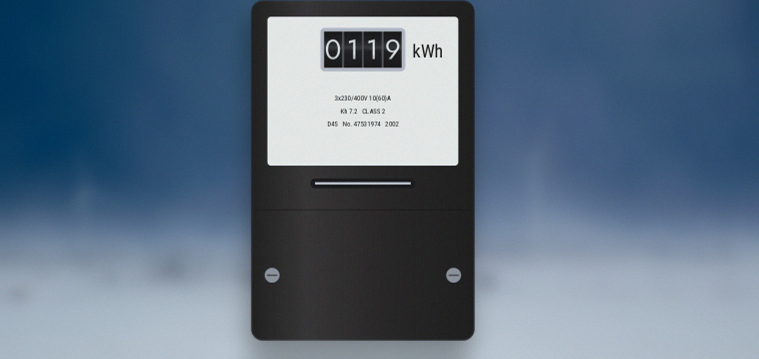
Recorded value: 119 kWh
